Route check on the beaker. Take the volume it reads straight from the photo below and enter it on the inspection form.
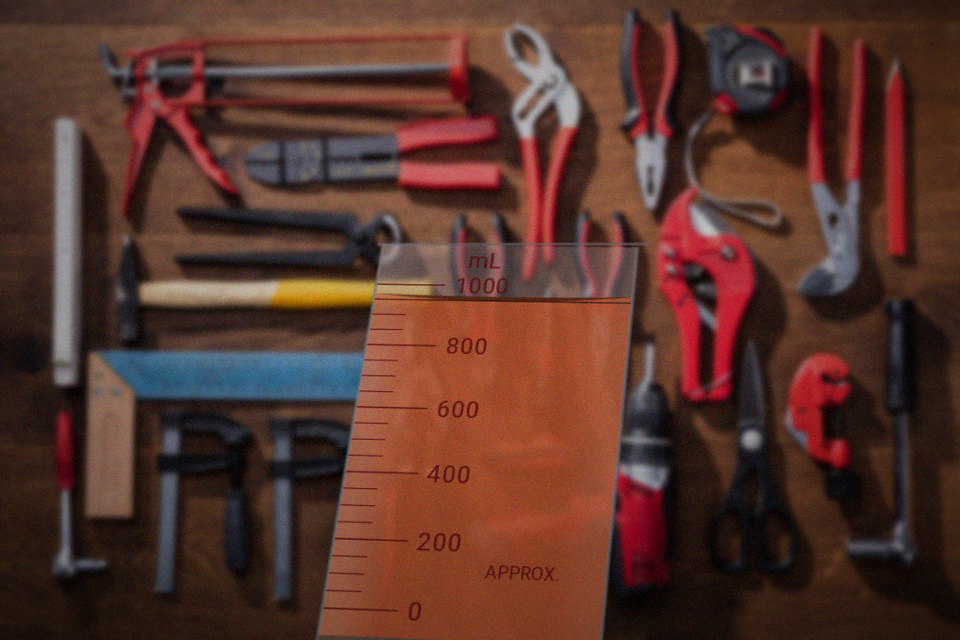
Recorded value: 950 mL
